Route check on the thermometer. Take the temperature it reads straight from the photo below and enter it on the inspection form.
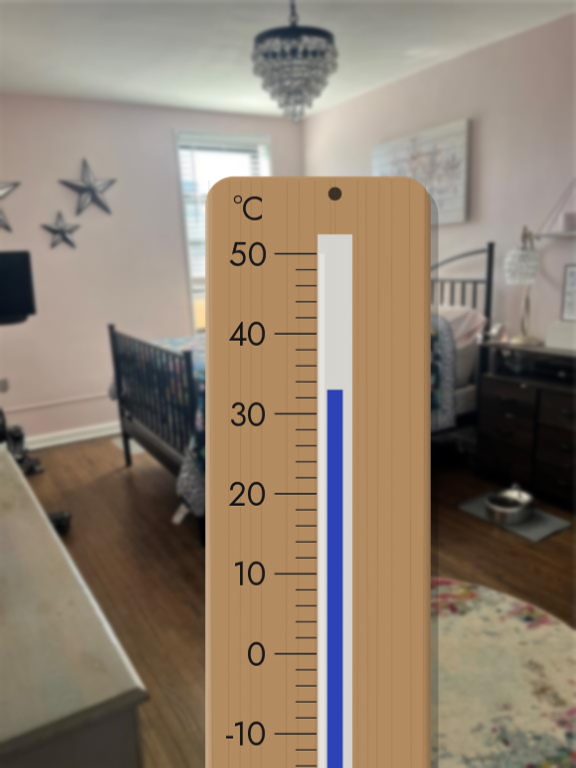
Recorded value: 33 °C
